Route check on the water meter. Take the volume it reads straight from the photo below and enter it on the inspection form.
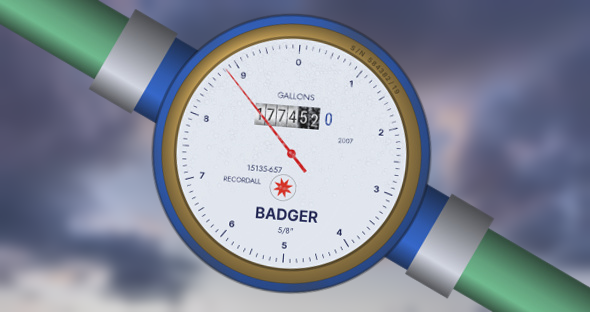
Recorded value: 1774518.8 gal
